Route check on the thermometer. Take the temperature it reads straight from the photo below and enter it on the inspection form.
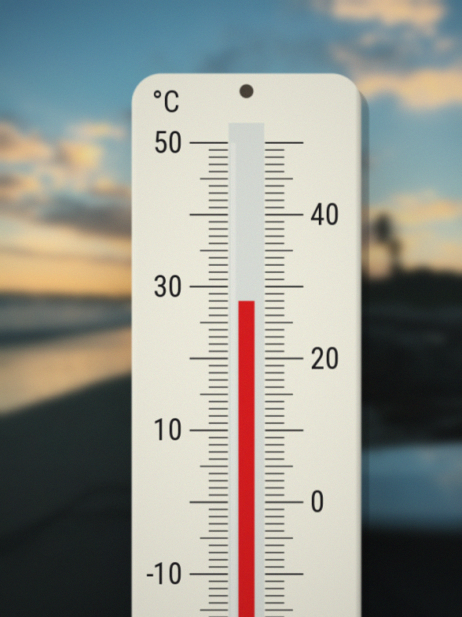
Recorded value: 28 °C
